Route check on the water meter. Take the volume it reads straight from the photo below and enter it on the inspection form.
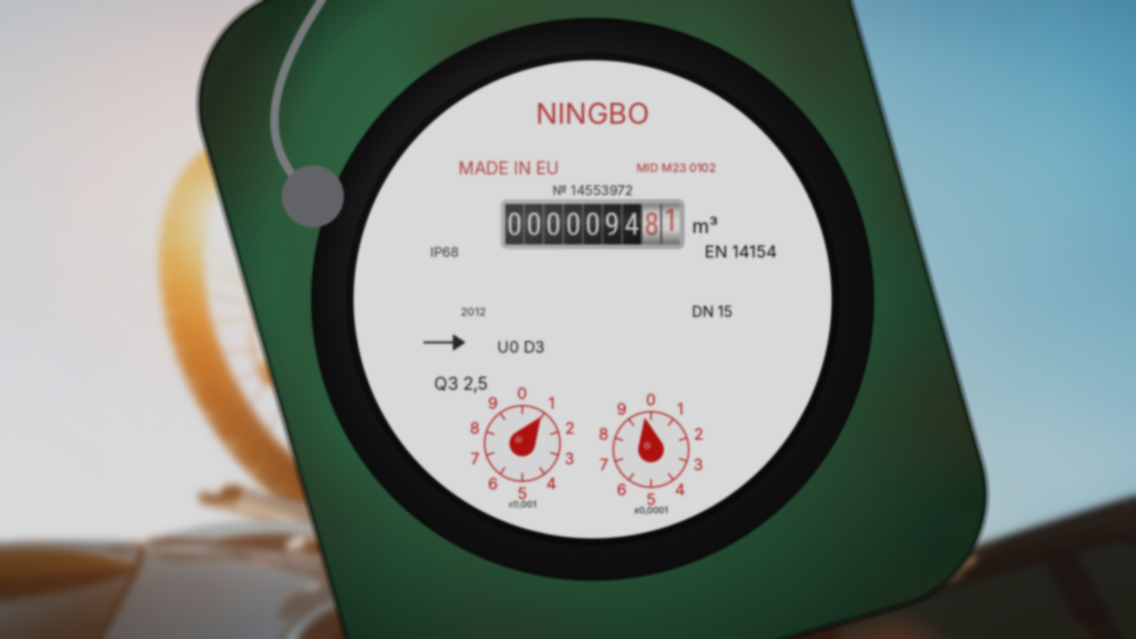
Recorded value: 94.8109 m³
